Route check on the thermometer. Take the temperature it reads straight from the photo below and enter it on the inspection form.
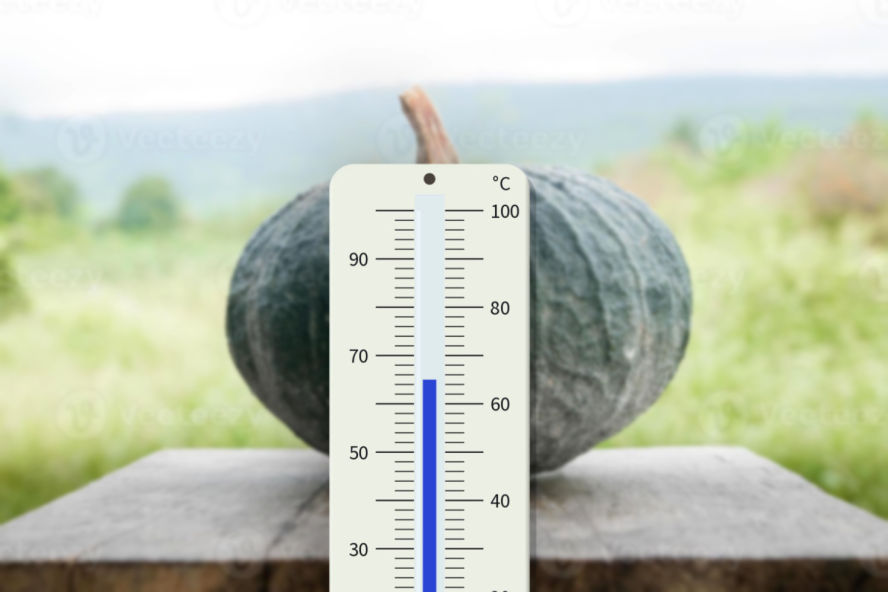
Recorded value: 65 °C
